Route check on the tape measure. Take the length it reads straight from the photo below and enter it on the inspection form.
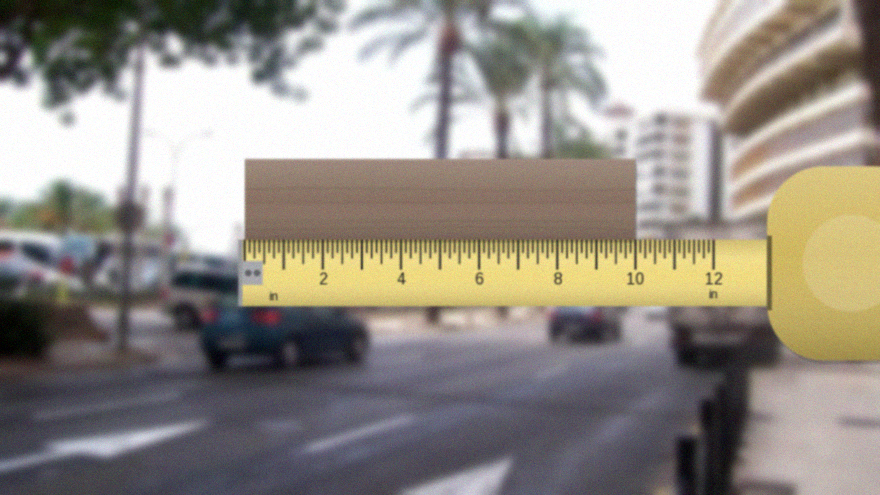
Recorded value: 10 in
